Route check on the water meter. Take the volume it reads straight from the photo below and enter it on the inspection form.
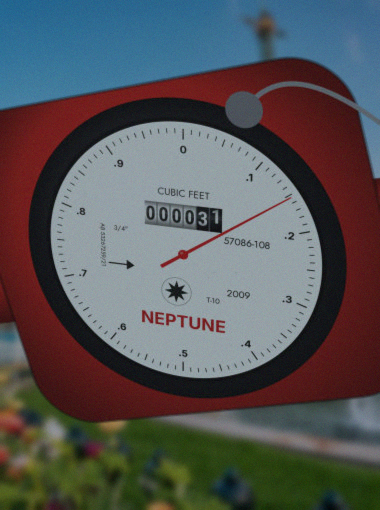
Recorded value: 31.15 ft³
